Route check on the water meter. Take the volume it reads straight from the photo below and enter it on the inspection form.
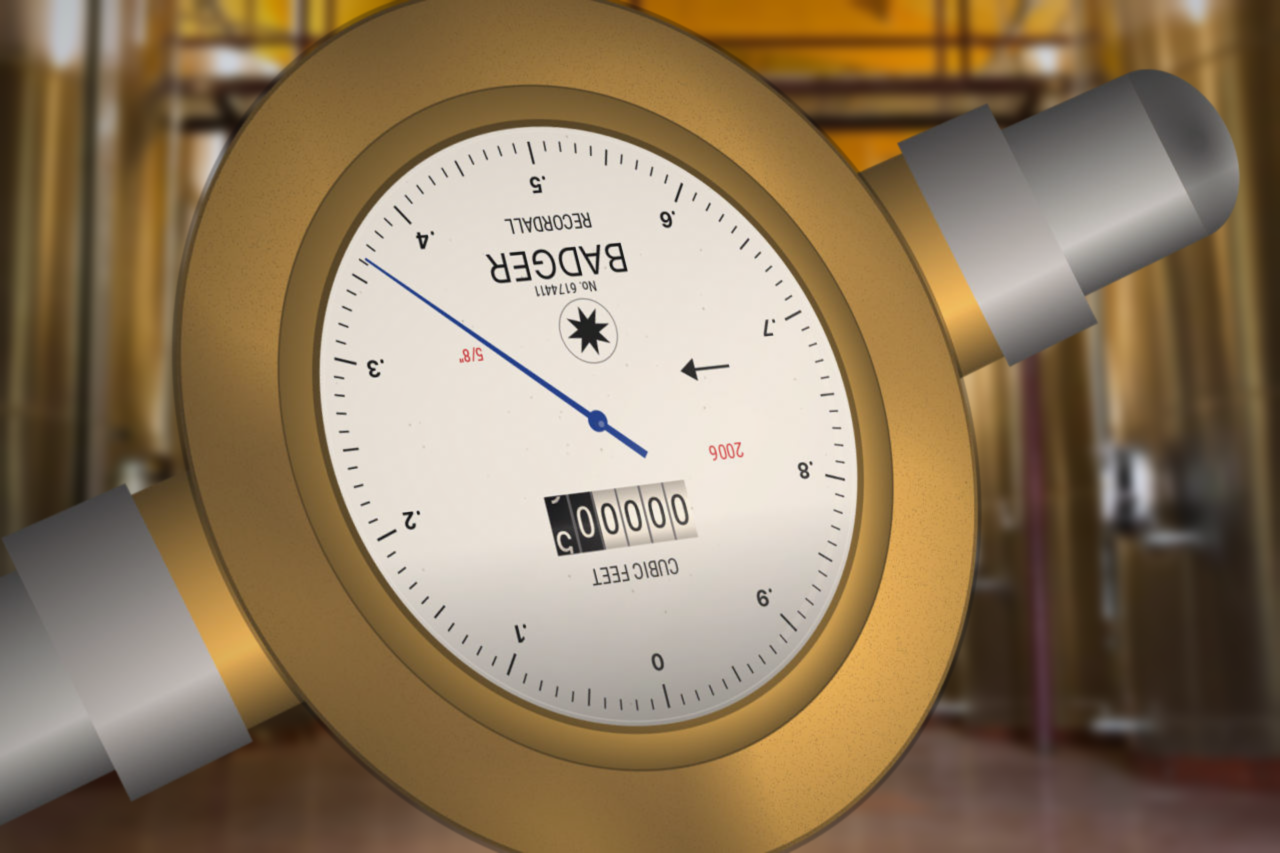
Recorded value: 5.36 ft³
